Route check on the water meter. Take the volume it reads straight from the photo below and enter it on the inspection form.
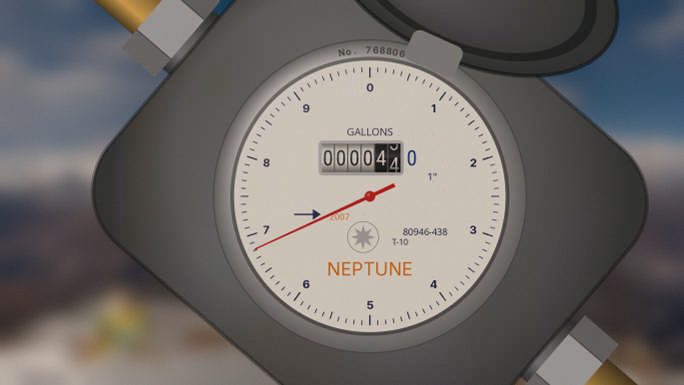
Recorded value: 436.8 gal
